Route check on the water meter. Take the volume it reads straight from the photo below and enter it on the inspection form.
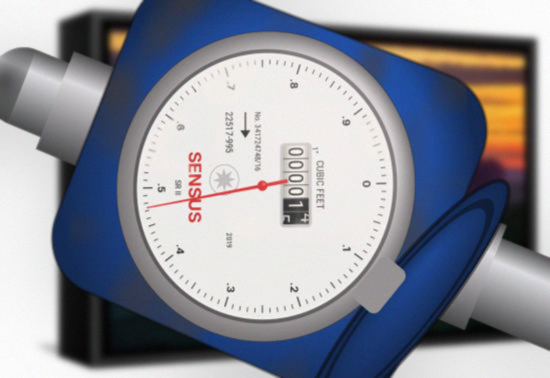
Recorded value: 14.47 ft³
